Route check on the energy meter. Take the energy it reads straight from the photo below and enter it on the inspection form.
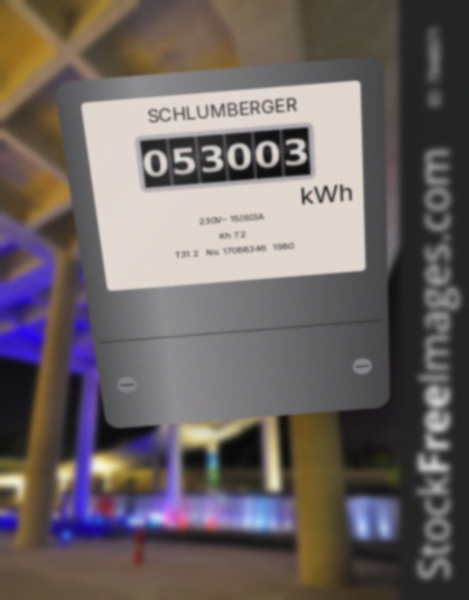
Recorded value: 53003 kWh
